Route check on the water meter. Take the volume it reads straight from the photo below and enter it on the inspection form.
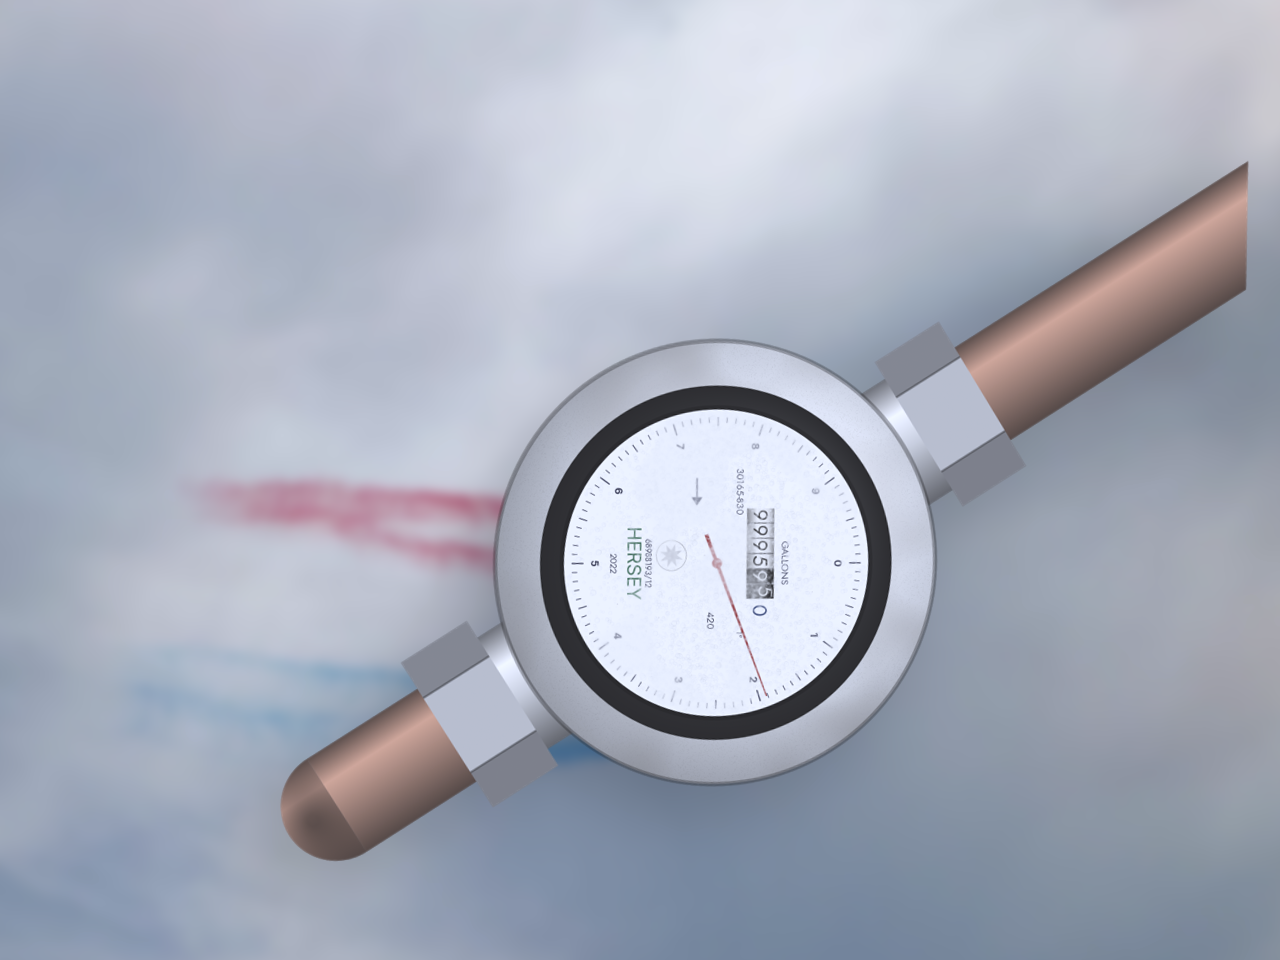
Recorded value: 9995951.9 gal
